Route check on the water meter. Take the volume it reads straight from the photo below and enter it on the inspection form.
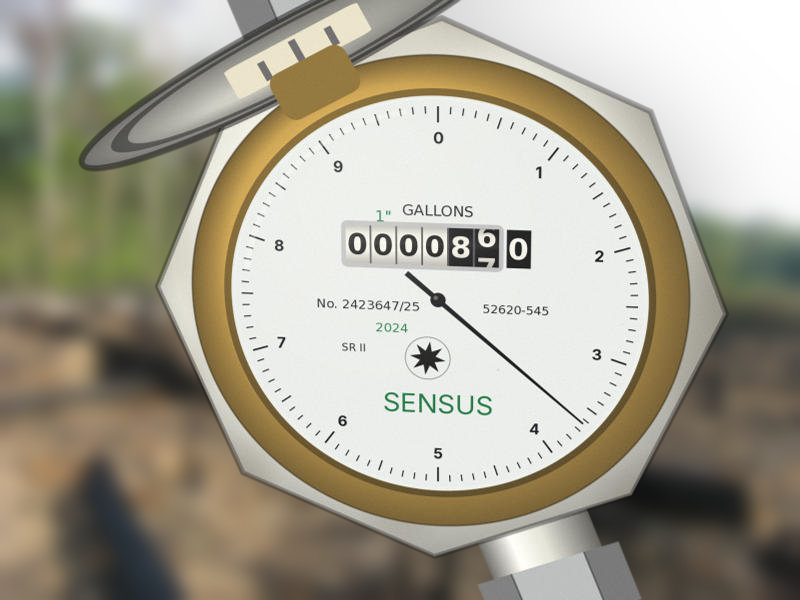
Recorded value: 863.6 gal
